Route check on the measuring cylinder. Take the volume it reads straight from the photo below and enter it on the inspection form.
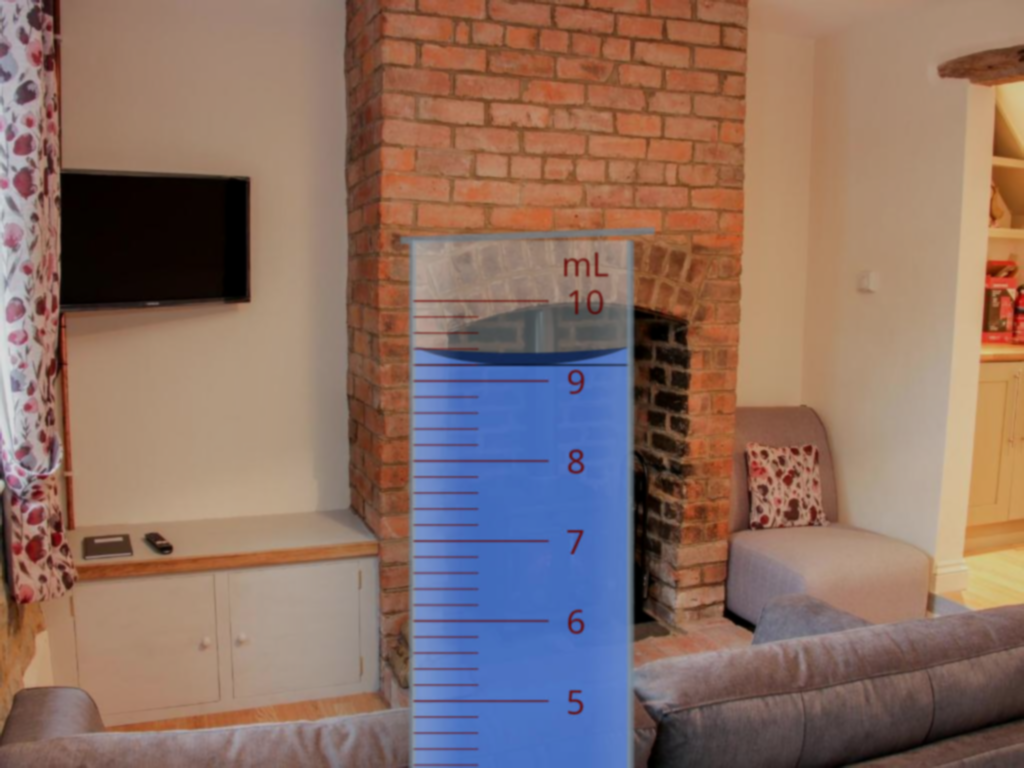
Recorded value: 9.2 mL
